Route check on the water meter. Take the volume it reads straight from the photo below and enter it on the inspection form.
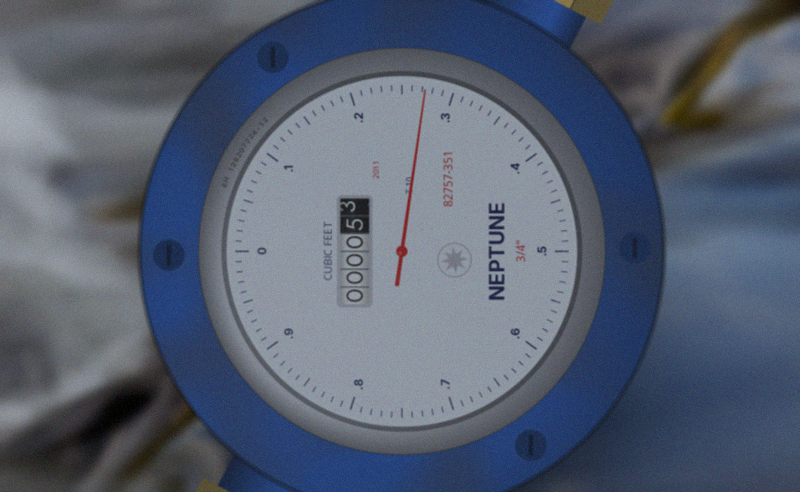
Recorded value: 53.27 ft³
